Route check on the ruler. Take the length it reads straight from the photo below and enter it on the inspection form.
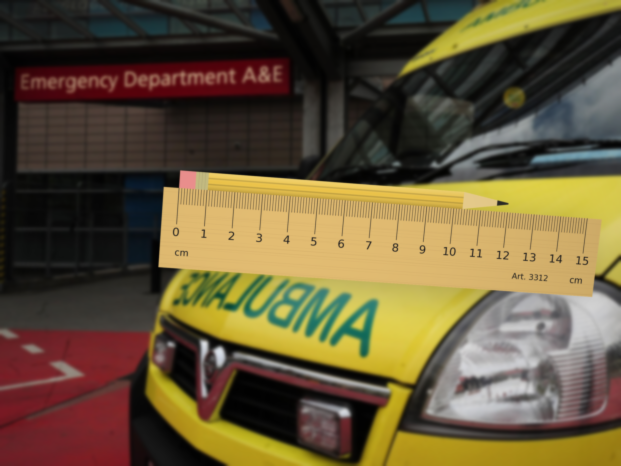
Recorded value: 12 cm
